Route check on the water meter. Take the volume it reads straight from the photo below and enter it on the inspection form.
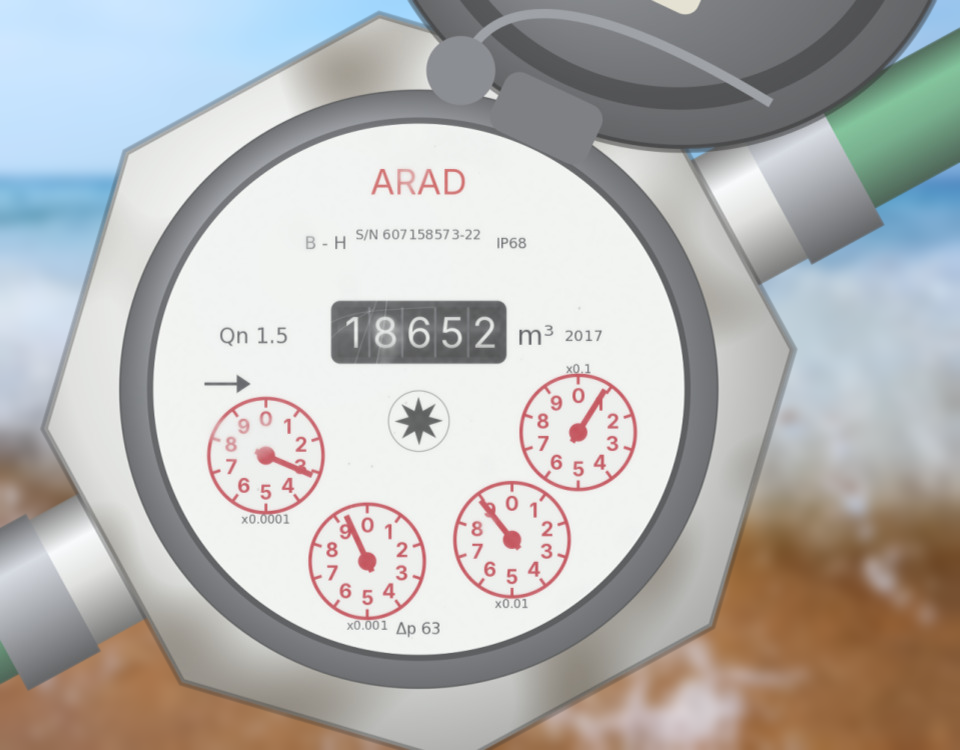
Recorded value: 18652.0893 m³
